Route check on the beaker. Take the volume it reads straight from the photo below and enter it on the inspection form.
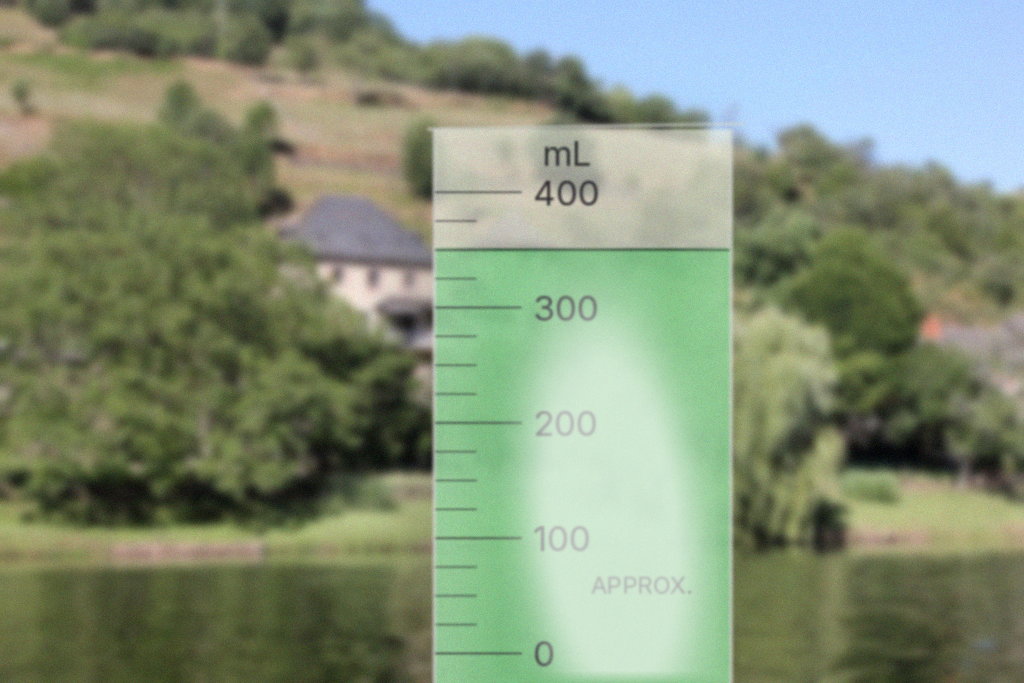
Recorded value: 350 mL
